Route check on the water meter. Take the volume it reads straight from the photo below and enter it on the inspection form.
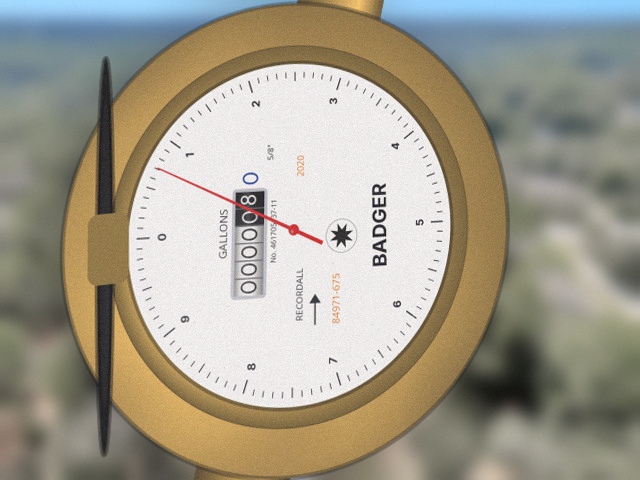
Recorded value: 80.7 gal
